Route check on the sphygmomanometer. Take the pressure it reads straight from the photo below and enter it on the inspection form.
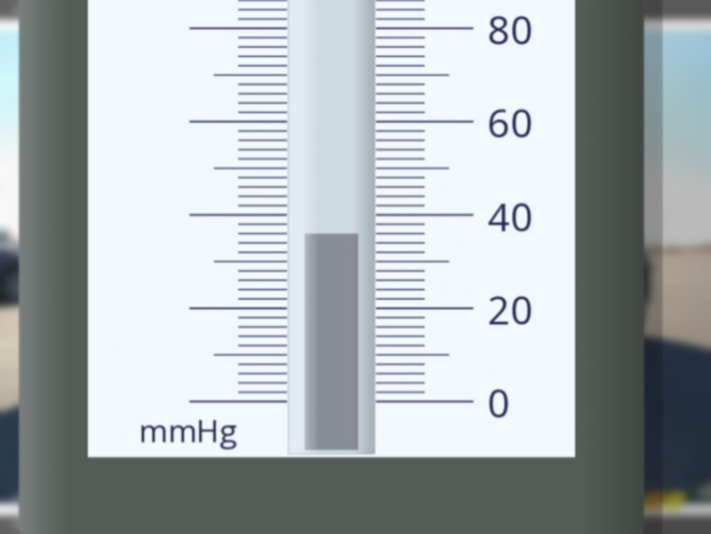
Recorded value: 36 mmHg
